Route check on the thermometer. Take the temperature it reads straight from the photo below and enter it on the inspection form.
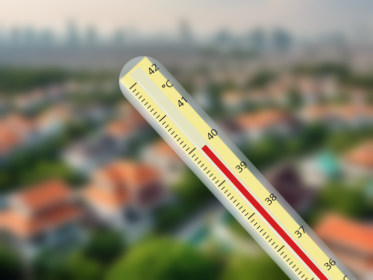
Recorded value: 39.9 °C
